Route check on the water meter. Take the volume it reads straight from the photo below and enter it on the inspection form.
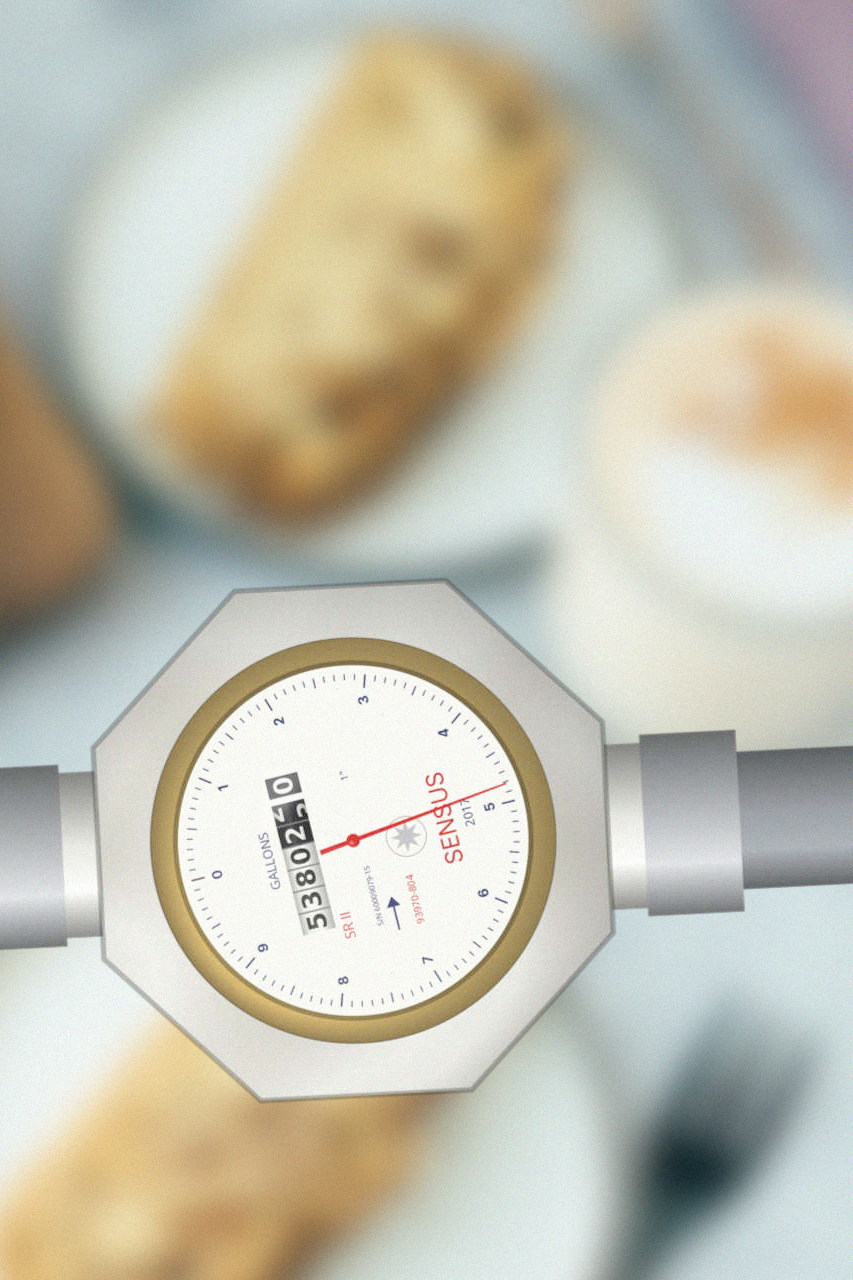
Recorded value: 5380224.8 gal
